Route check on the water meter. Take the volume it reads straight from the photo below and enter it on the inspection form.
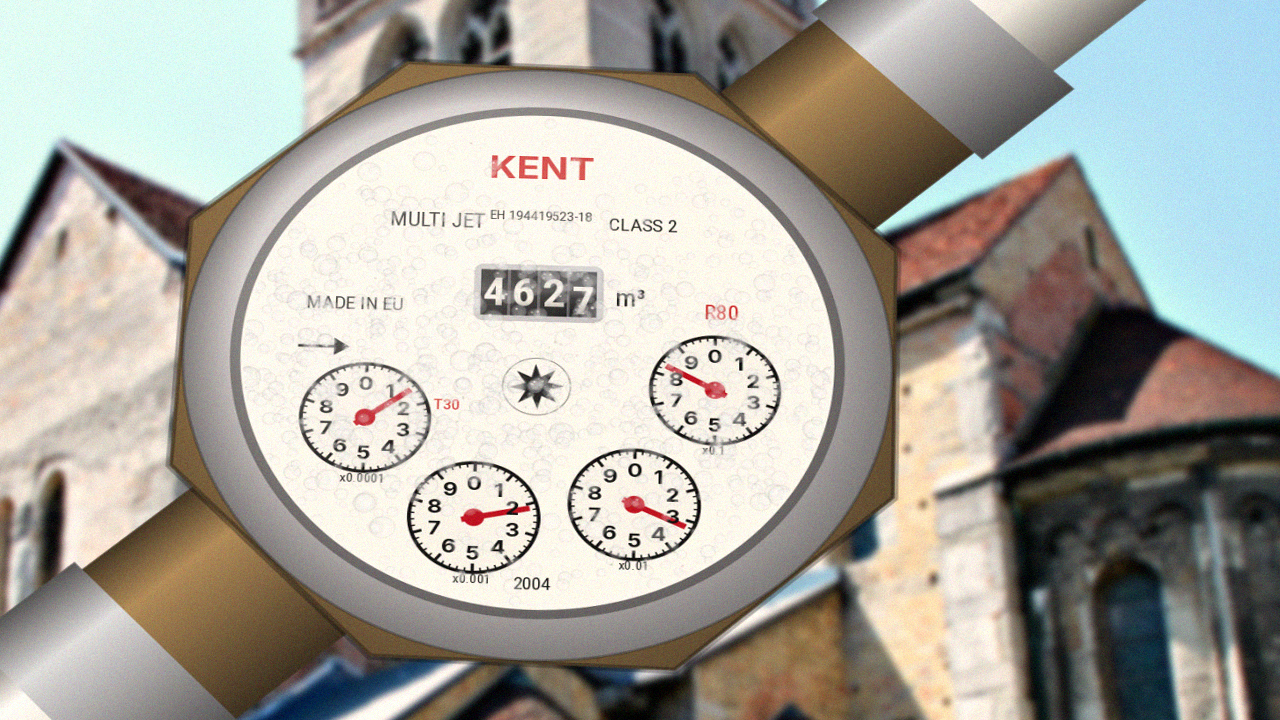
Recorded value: 4626.8321 m³
